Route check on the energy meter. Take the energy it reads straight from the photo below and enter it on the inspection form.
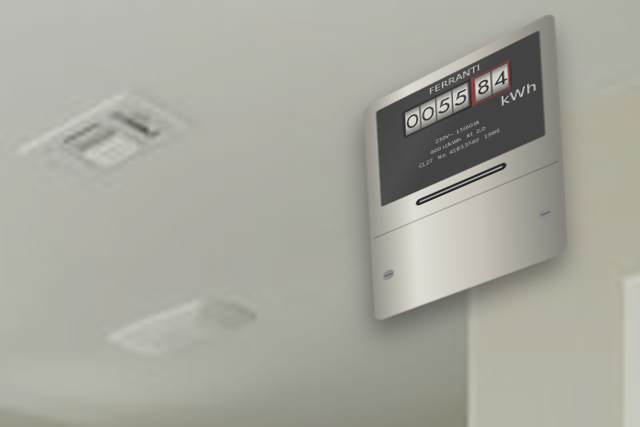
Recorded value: 55.84 kWh
